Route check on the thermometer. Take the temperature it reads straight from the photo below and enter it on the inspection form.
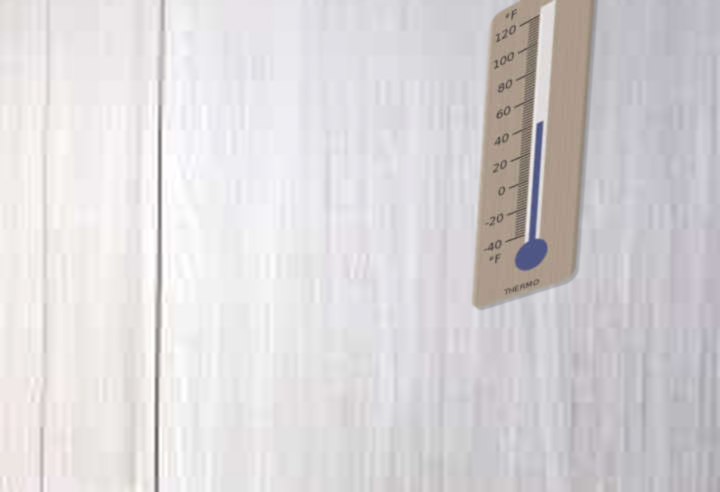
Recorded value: 40 °F
